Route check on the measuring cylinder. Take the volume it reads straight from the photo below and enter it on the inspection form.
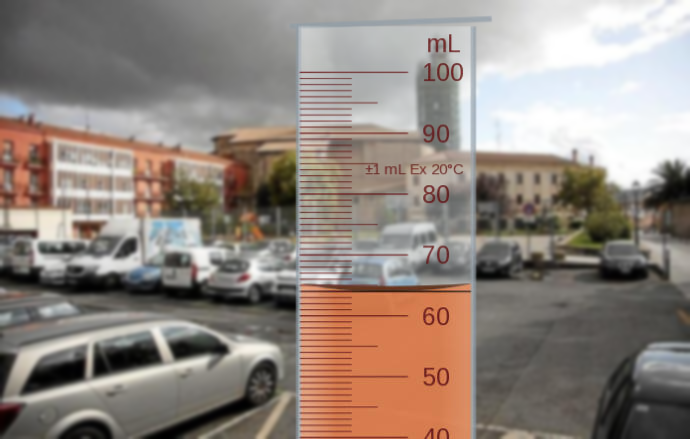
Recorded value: 64 mL
